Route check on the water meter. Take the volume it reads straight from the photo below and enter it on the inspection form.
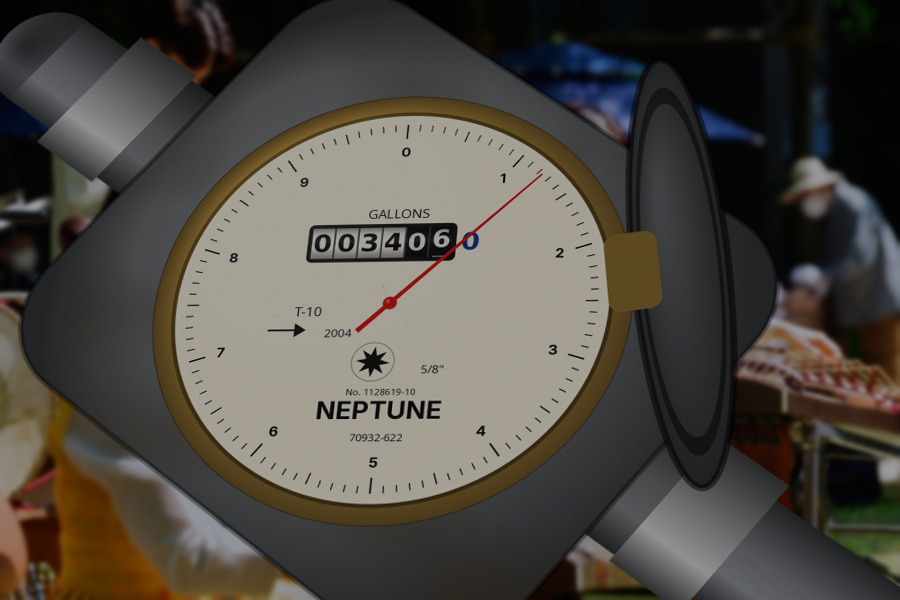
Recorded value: 34061.2 gal
